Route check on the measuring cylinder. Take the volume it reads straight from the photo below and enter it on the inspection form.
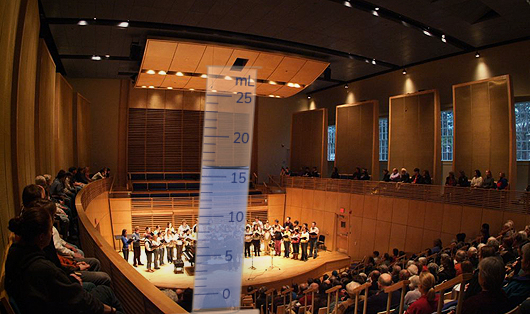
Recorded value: 16 mL
